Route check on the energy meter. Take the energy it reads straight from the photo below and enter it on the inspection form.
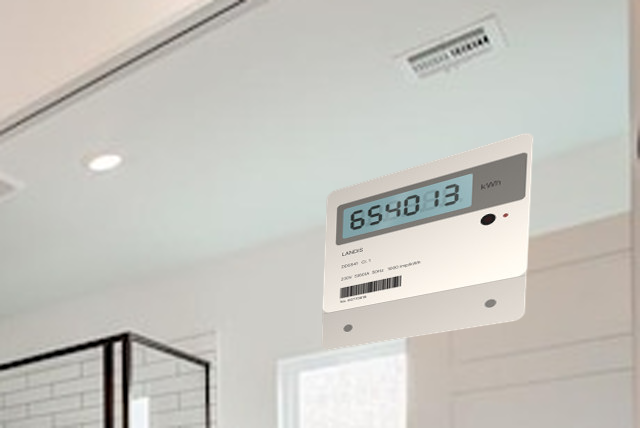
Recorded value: 654013 kWh
